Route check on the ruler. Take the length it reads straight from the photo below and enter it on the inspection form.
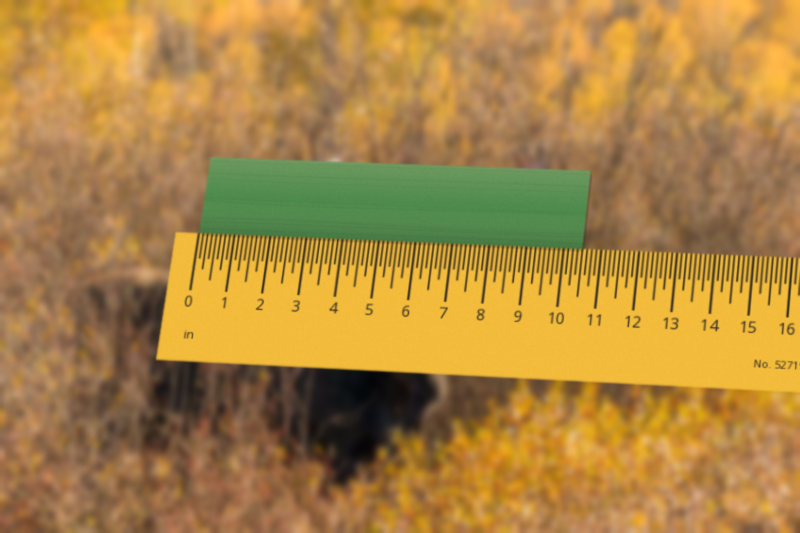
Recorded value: 10.5 in
